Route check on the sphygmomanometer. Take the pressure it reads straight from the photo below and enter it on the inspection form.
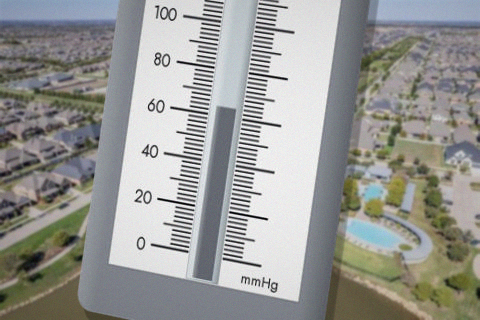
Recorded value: 64 mmHg
